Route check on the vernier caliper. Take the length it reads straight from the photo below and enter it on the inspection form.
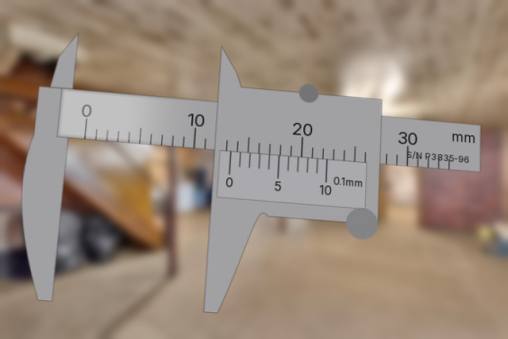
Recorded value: 13.4 mm
